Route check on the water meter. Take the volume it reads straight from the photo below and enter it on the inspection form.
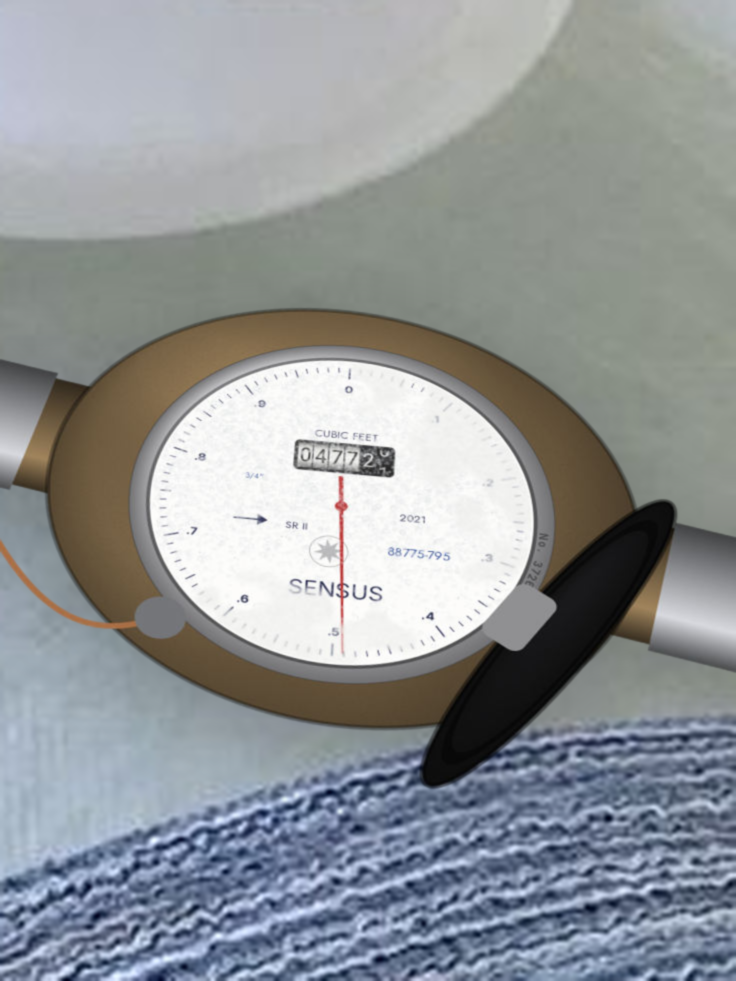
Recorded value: 47720.49 ft³
